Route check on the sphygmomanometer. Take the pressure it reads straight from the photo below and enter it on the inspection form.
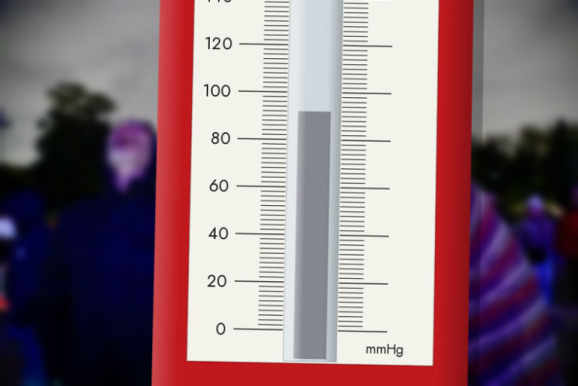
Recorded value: 92 mmHg
